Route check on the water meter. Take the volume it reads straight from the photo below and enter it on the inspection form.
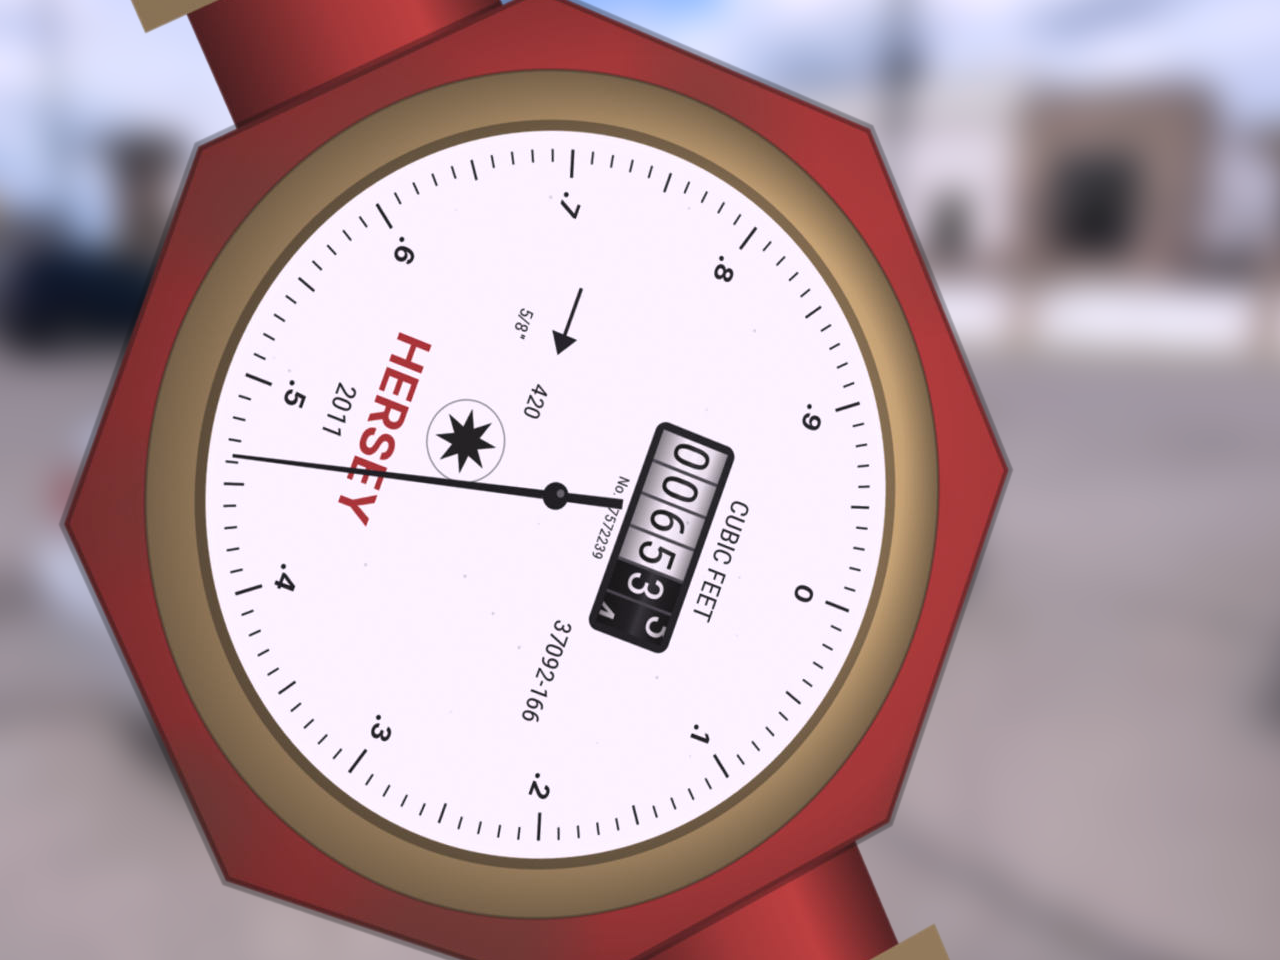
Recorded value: 6533.46 ft³
